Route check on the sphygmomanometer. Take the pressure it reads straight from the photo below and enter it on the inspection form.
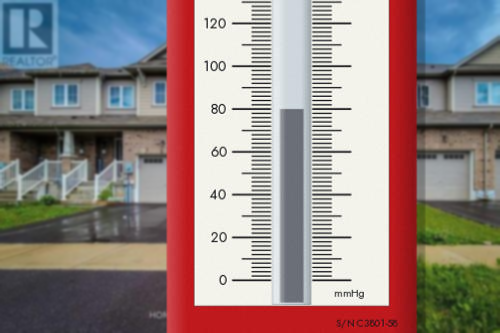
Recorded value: 80 mmHg
